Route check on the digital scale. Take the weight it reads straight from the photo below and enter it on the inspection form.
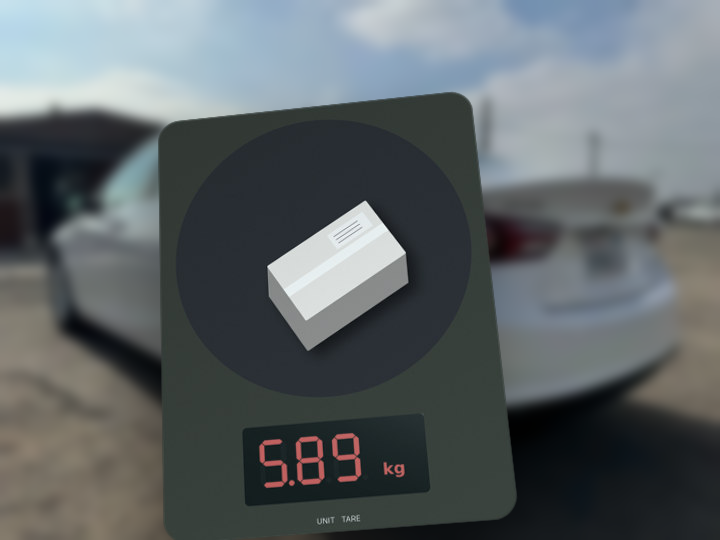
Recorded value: 5.89 kg
